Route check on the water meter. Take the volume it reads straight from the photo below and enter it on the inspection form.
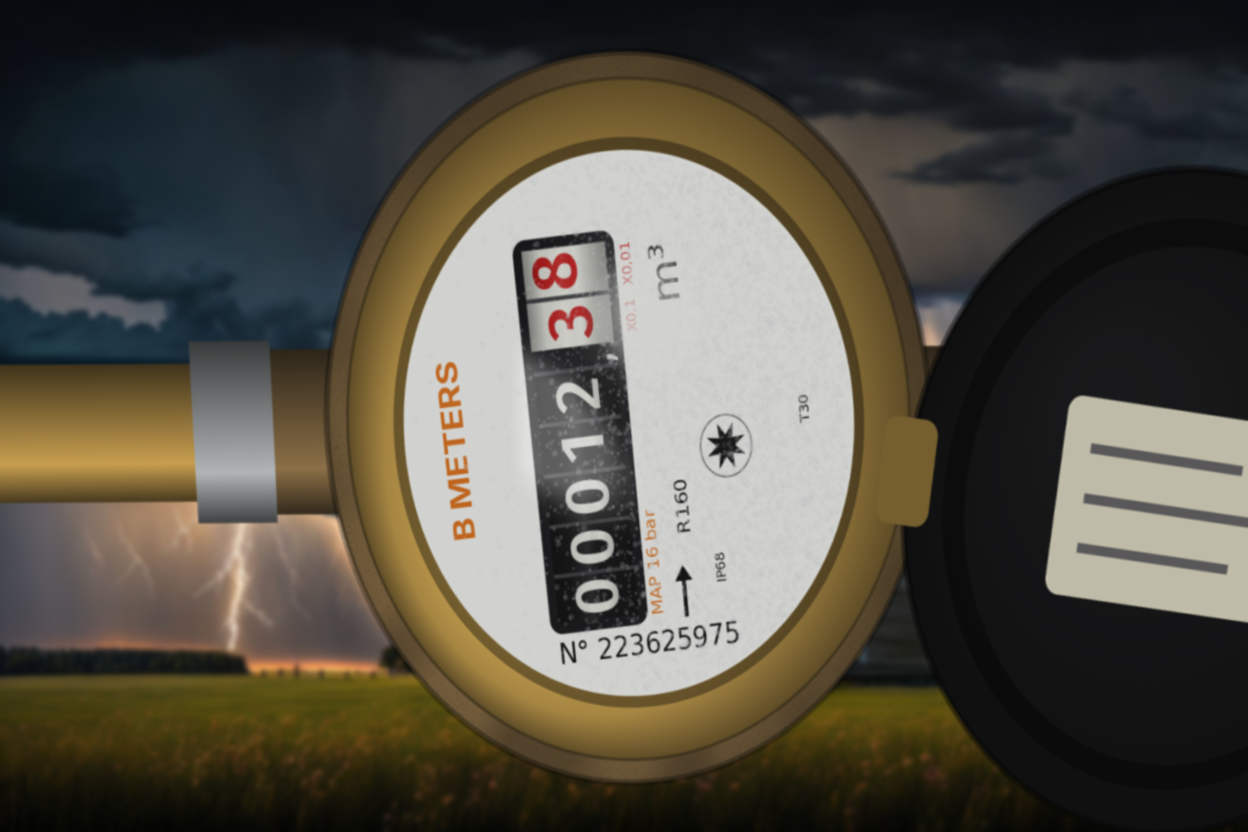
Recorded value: 12.38 m³
